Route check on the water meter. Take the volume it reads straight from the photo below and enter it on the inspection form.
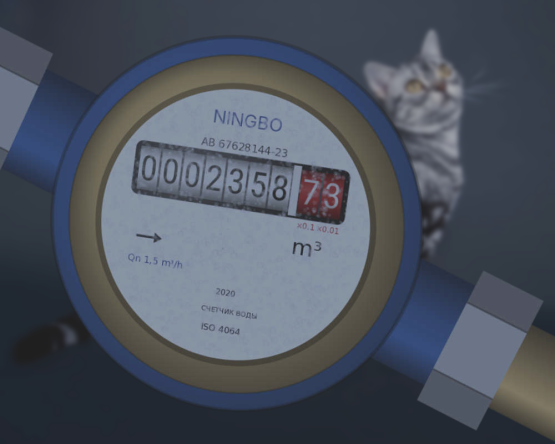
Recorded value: 2358.73 m³
